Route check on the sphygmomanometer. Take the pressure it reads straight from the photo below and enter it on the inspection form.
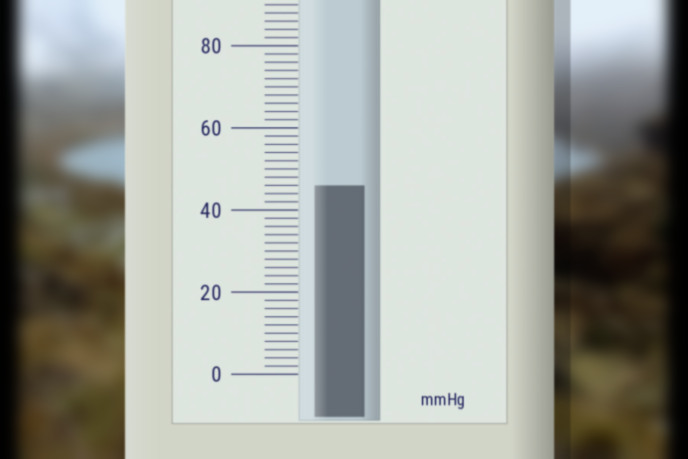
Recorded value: 46 mmHg
